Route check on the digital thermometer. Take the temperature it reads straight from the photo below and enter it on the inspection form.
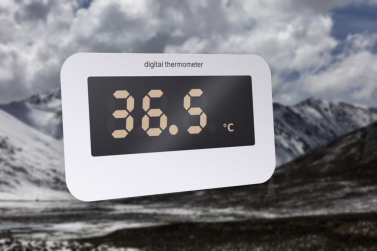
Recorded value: 36.5 °C
